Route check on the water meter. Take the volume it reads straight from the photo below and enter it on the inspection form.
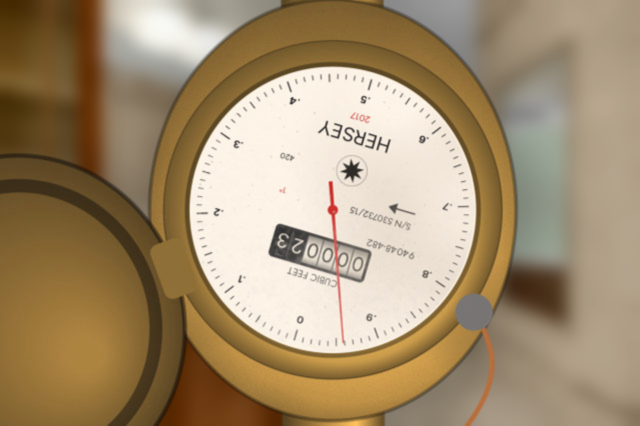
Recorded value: 22.94 ft³
